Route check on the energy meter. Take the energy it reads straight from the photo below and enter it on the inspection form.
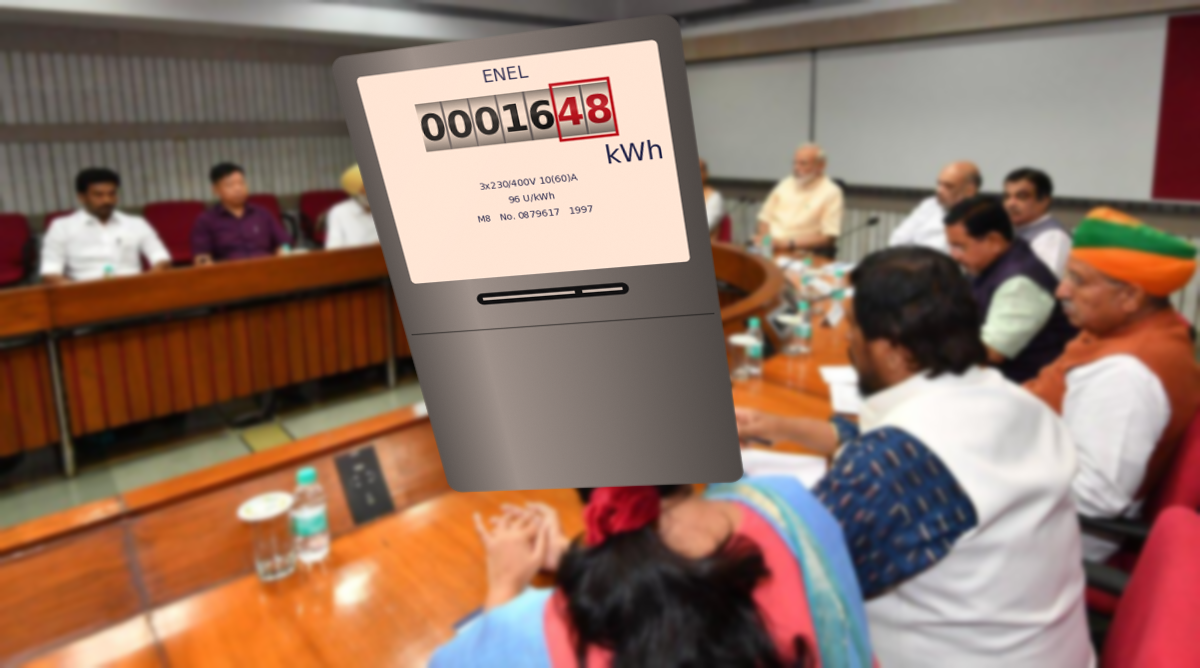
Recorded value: 16.48 kWh
